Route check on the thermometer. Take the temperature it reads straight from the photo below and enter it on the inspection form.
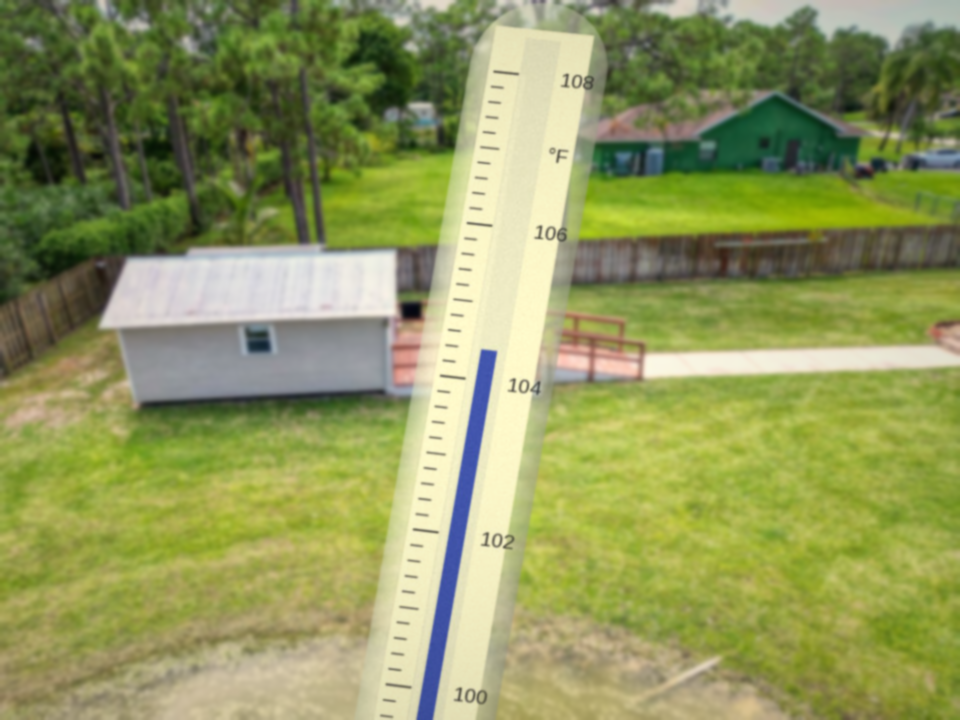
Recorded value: 104.4 °F
